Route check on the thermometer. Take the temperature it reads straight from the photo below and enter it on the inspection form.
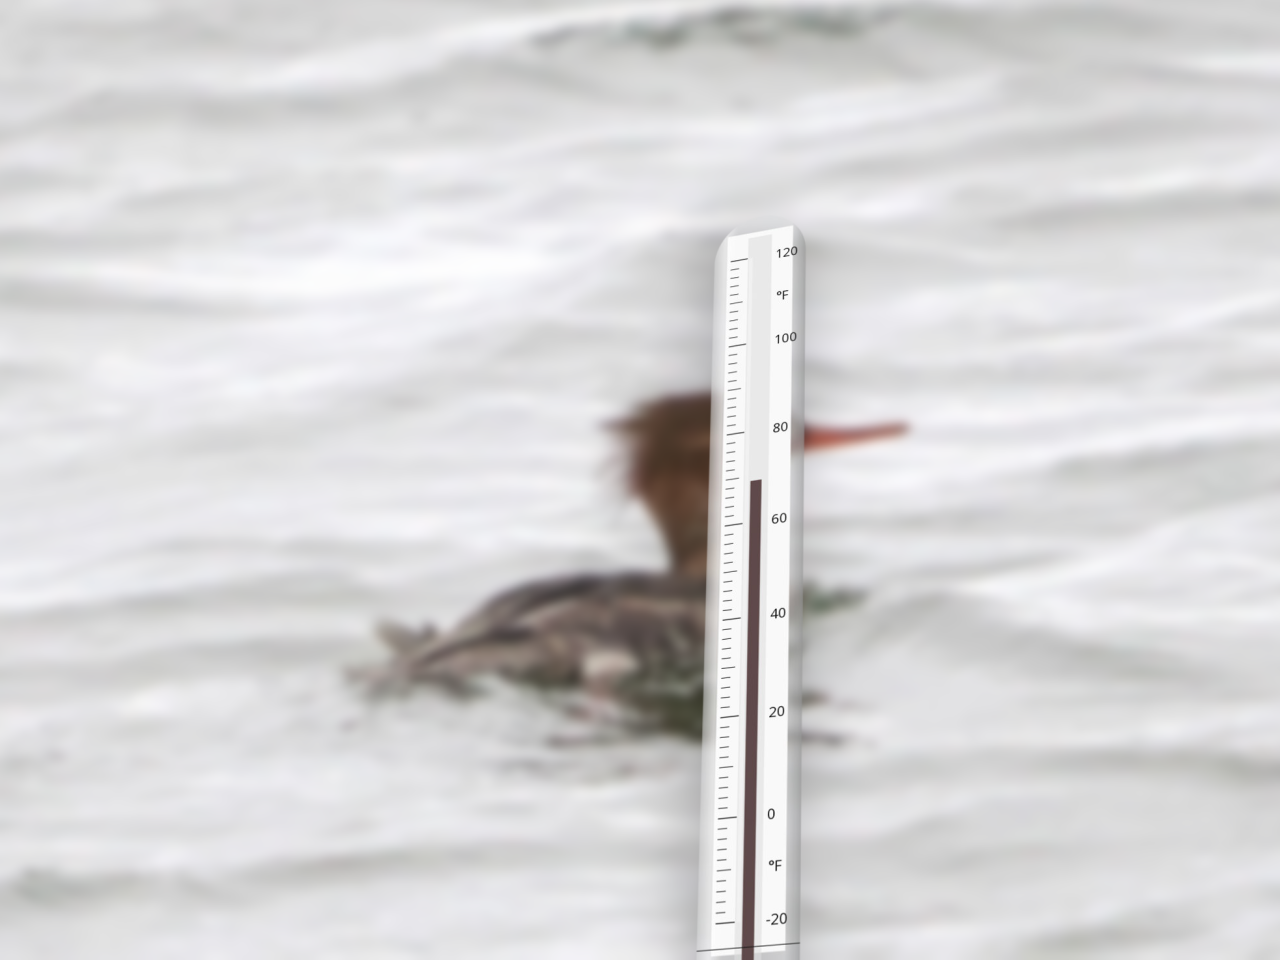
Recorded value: 69 °F
